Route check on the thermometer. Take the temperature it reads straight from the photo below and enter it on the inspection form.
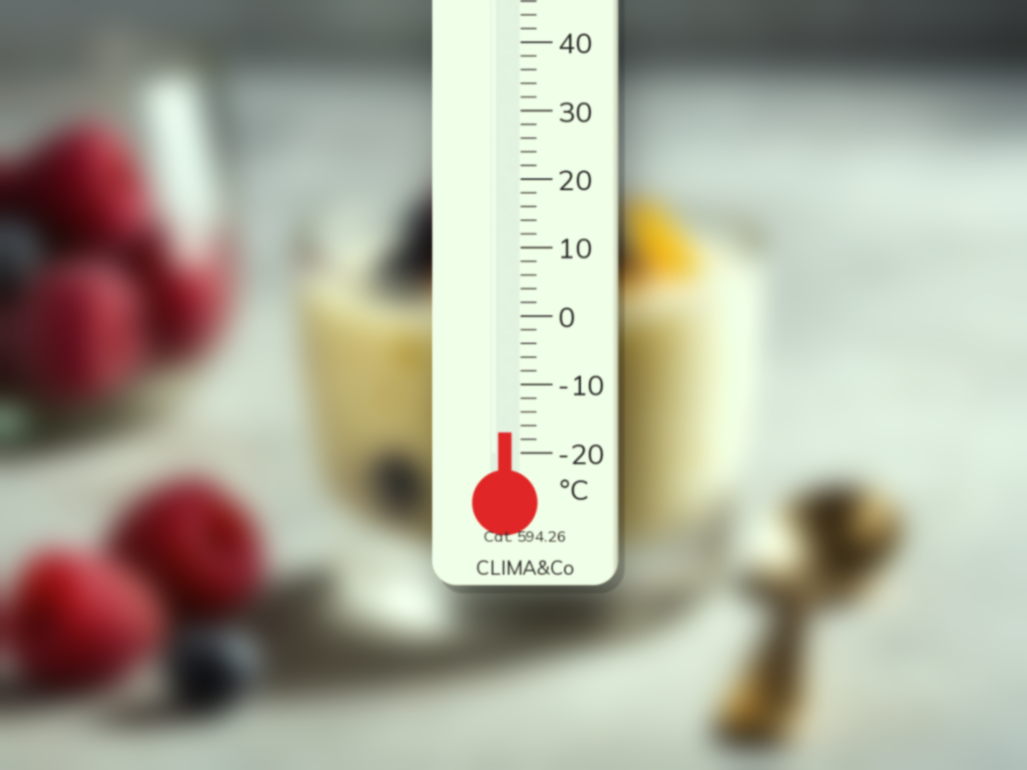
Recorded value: -17 °C
